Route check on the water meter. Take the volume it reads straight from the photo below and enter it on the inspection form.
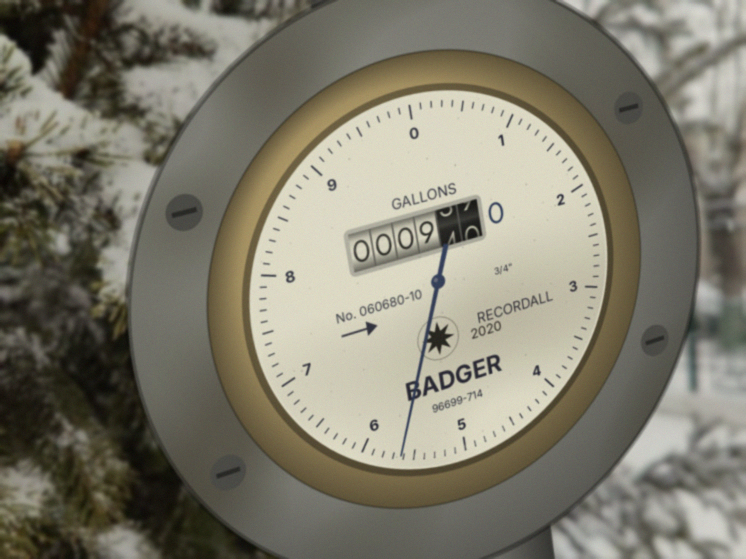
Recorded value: 9395.6 gal
